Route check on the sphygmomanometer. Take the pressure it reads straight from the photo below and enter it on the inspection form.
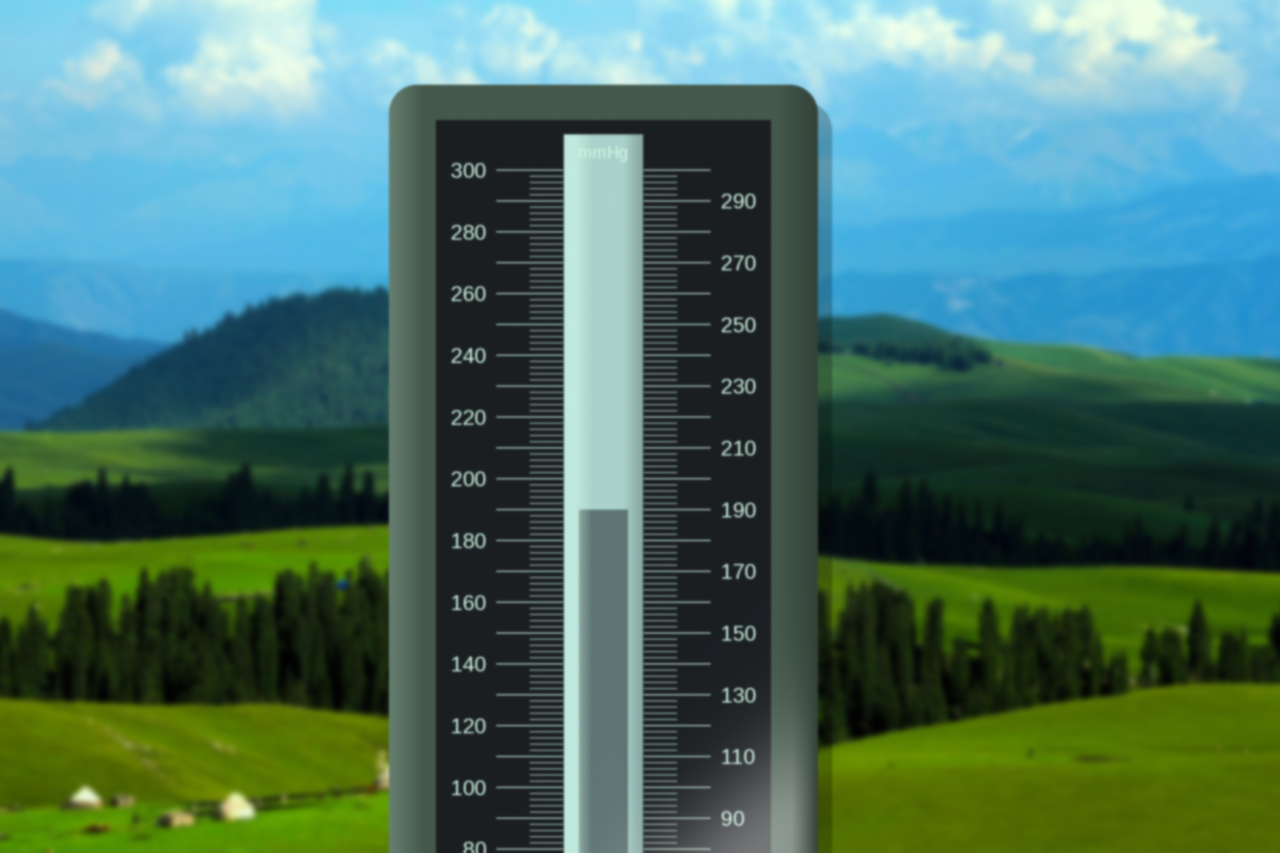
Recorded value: 190 mmHg
